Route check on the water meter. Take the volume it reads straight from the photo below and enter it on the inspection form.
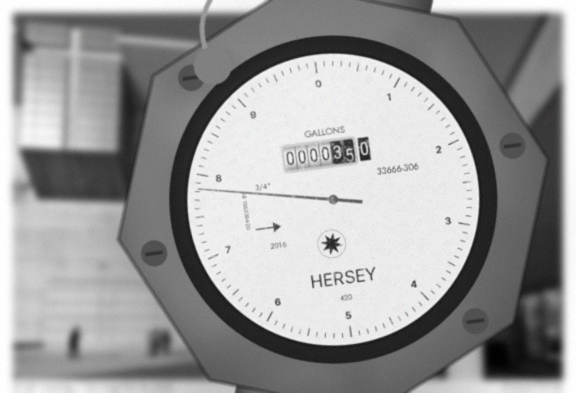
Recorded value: 347.8 gal
